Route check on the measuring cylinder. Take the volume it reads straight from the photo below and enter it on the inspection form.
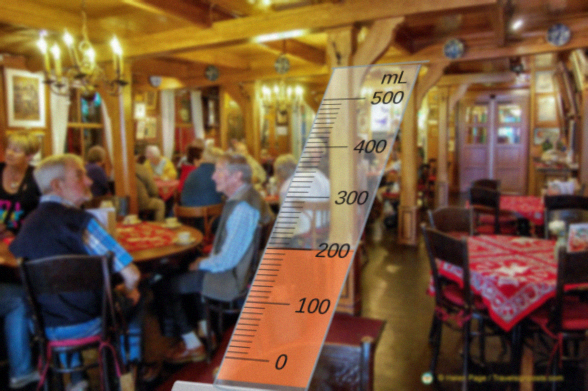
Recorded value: 200 mL
